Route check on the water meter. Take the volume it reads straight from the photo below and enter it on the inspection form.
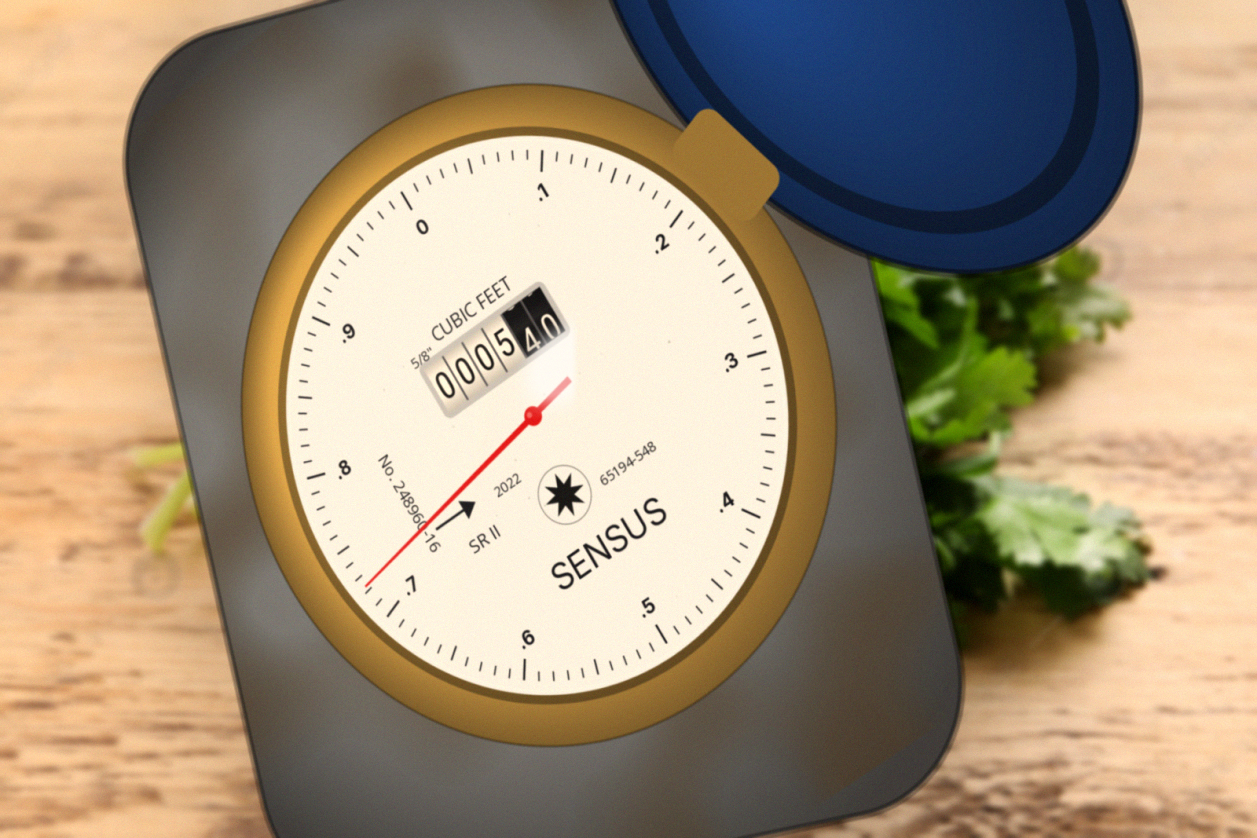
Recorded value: 539.72 ft³
